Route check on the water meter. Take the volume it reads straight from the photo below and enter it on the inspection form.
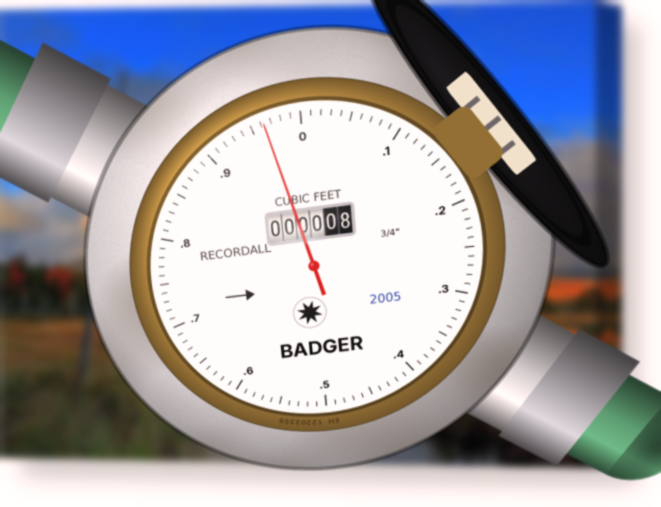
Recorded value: 7.96 ft³
